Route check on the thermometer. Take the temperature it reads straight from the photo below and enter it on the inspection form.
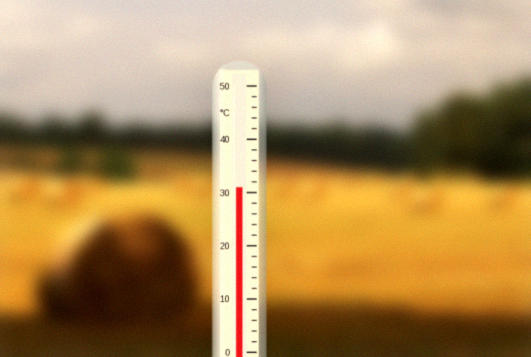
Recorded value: 31 °C
